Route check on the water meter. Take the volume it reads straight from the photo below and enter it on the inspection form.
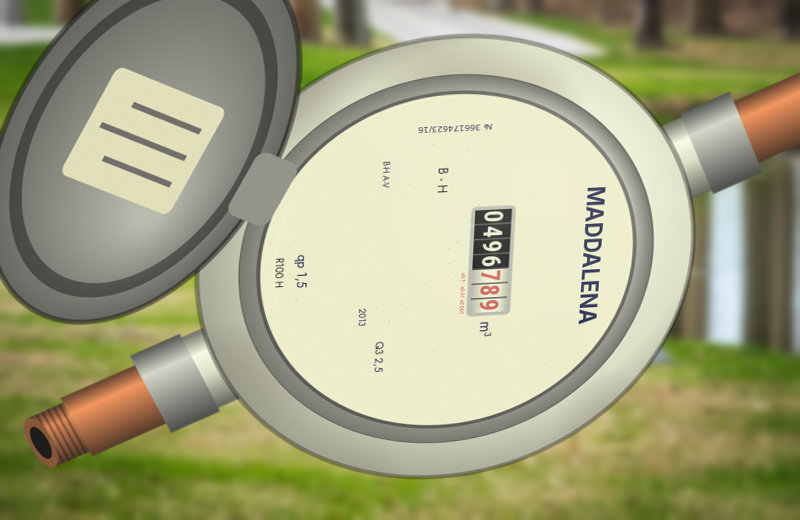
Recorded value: 496.789 m³
